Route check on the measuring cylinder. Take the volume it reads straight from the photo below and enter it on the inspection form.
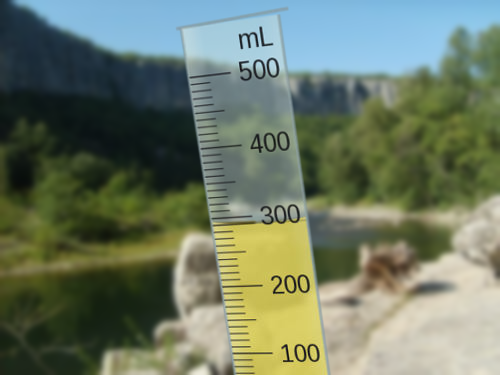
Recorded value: 290 mL
